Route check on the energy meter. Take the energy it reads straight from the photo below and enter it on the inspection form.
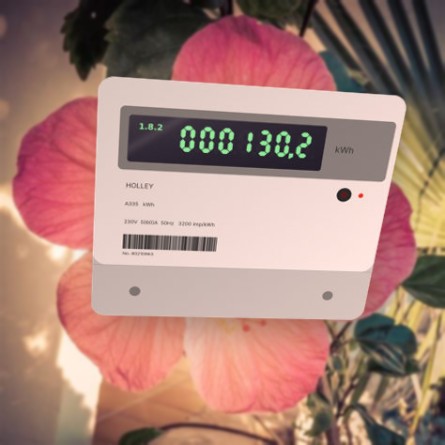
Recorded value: 130.2 kWh
